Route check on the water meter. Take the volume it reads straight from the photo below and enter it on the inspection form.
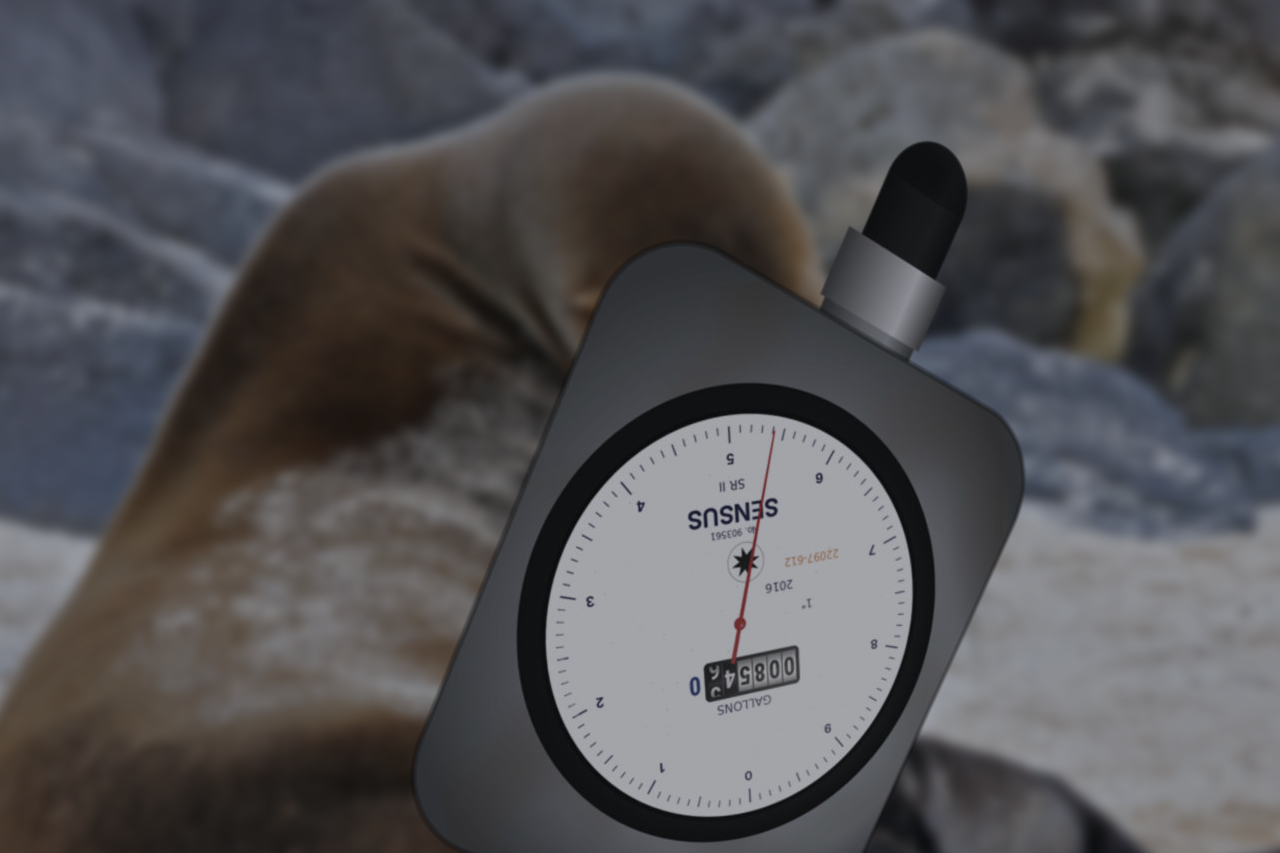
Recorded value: 85455.4 gal
